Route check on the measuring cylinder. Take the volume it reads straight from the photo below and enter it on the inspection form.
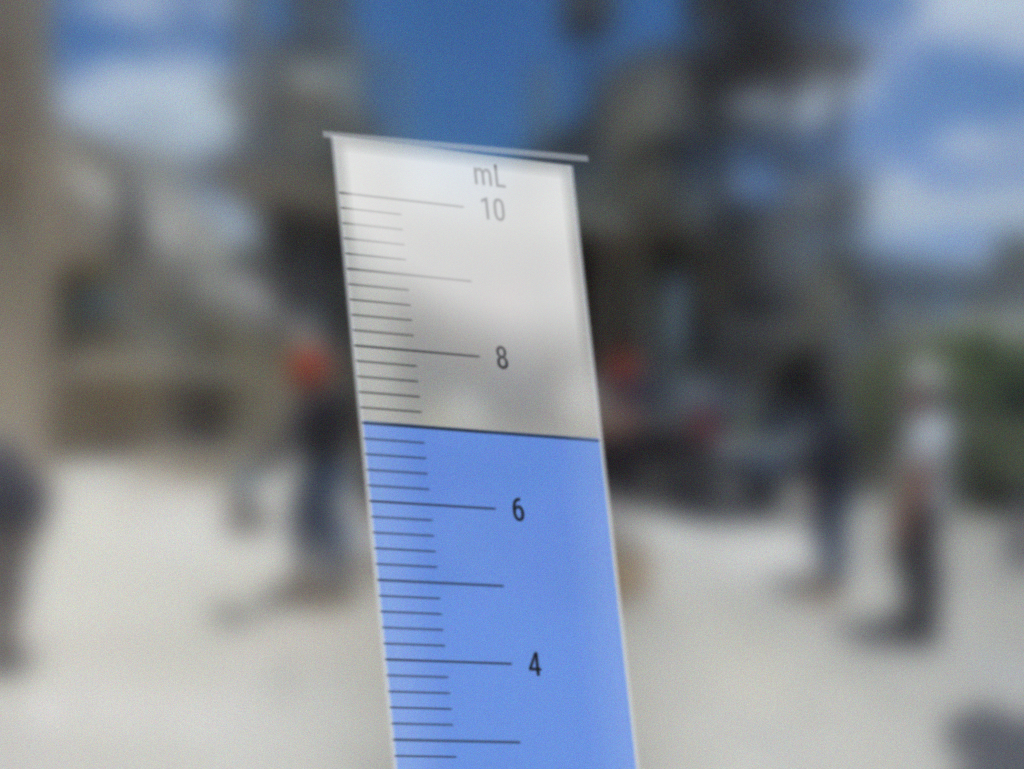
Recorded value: 7 mL
